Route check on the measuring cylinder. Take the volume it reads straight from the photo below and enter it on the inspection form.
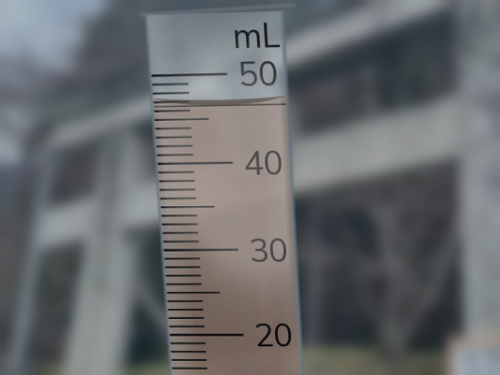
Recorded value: 46.5 mL
